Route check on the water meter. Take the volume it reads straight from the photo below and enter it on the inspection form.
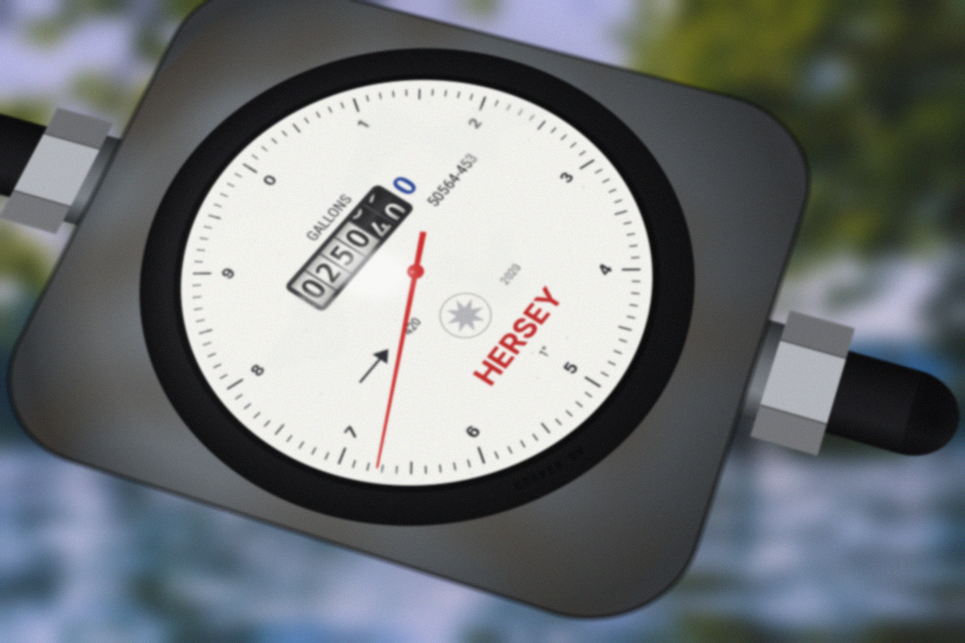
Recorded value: 250396.7 gal
